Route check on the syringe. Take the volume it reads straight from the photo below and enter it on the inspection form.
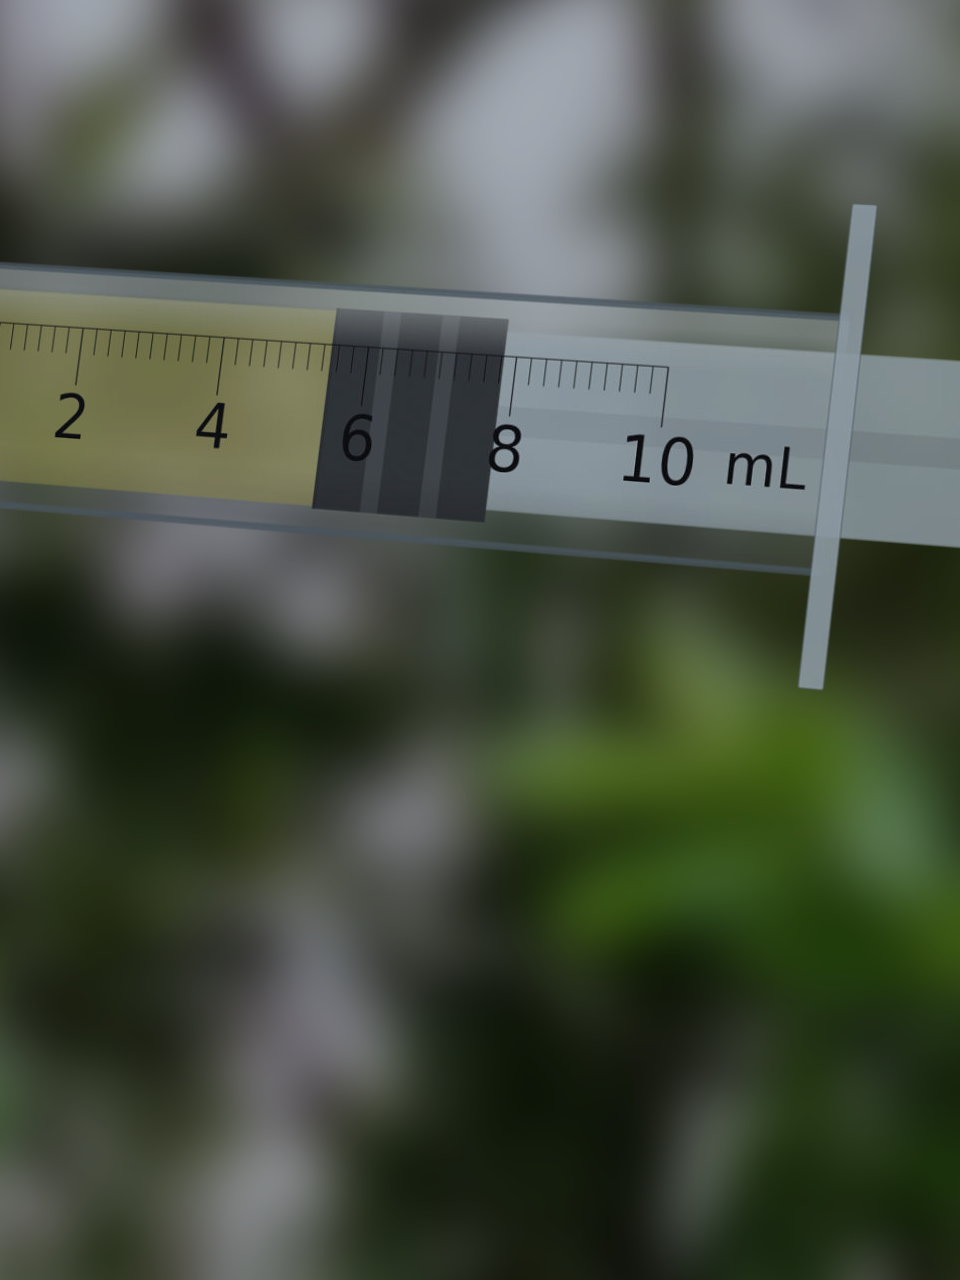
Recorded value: 5.5 mL
